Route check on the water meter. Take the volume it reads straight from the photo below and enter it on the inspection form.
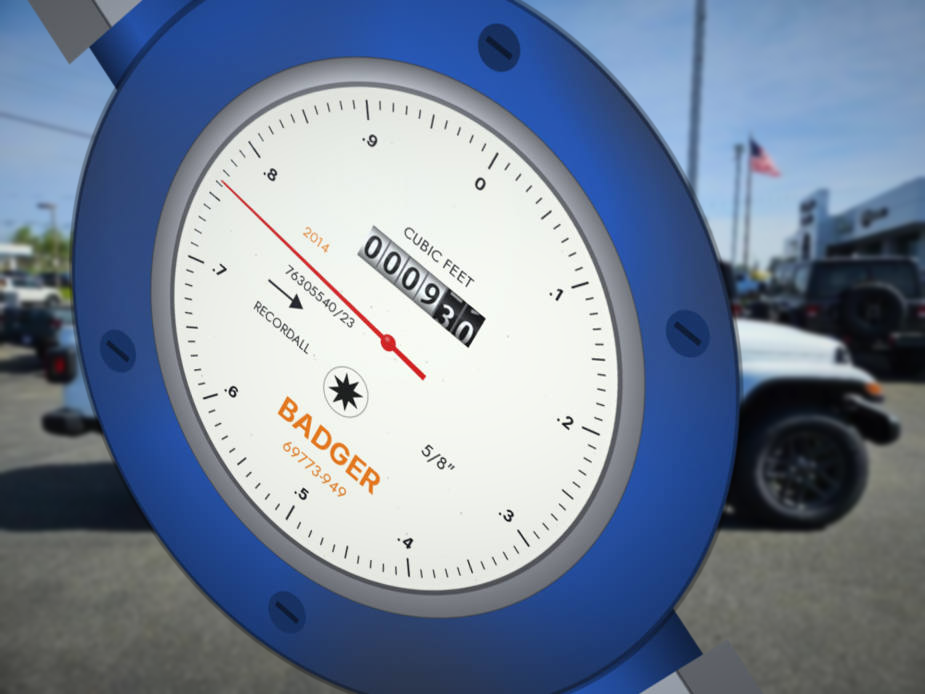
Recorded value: 929.76 ft³
